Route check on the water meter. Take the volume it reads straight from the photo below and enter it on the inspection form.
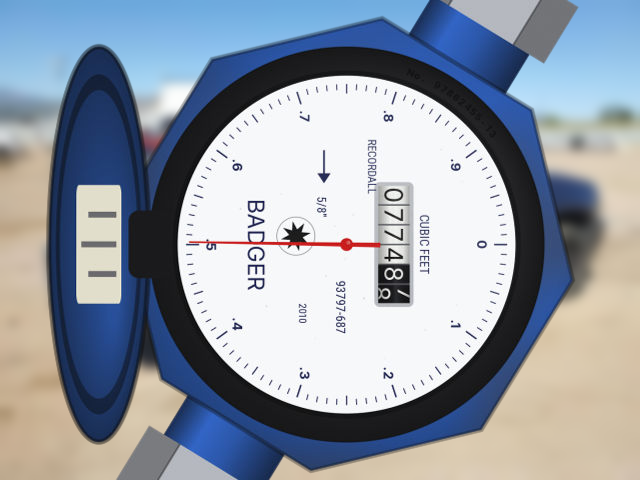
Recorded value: 77487.50 ft³
